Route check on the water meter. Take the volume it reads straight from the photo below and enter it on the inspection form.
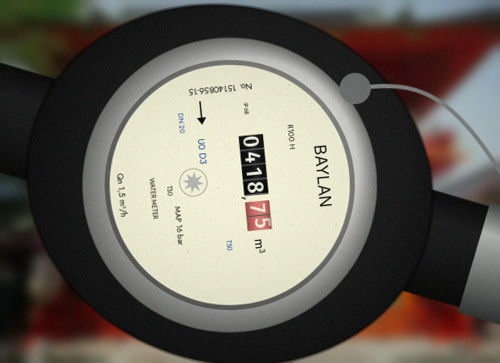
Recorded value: 418.75 m³
